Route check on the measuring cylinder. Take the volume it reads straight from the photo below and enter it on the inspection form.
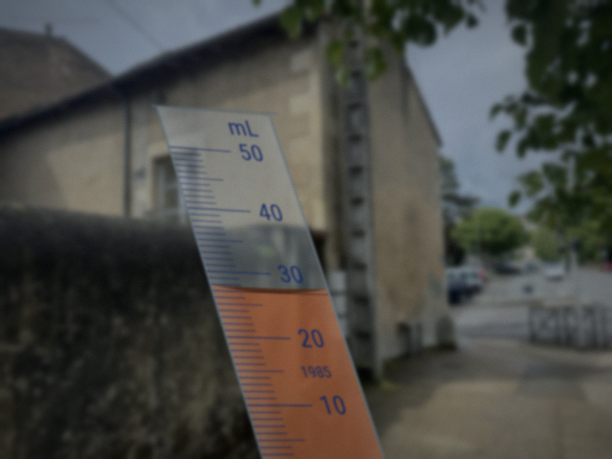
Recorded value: 27 mL
